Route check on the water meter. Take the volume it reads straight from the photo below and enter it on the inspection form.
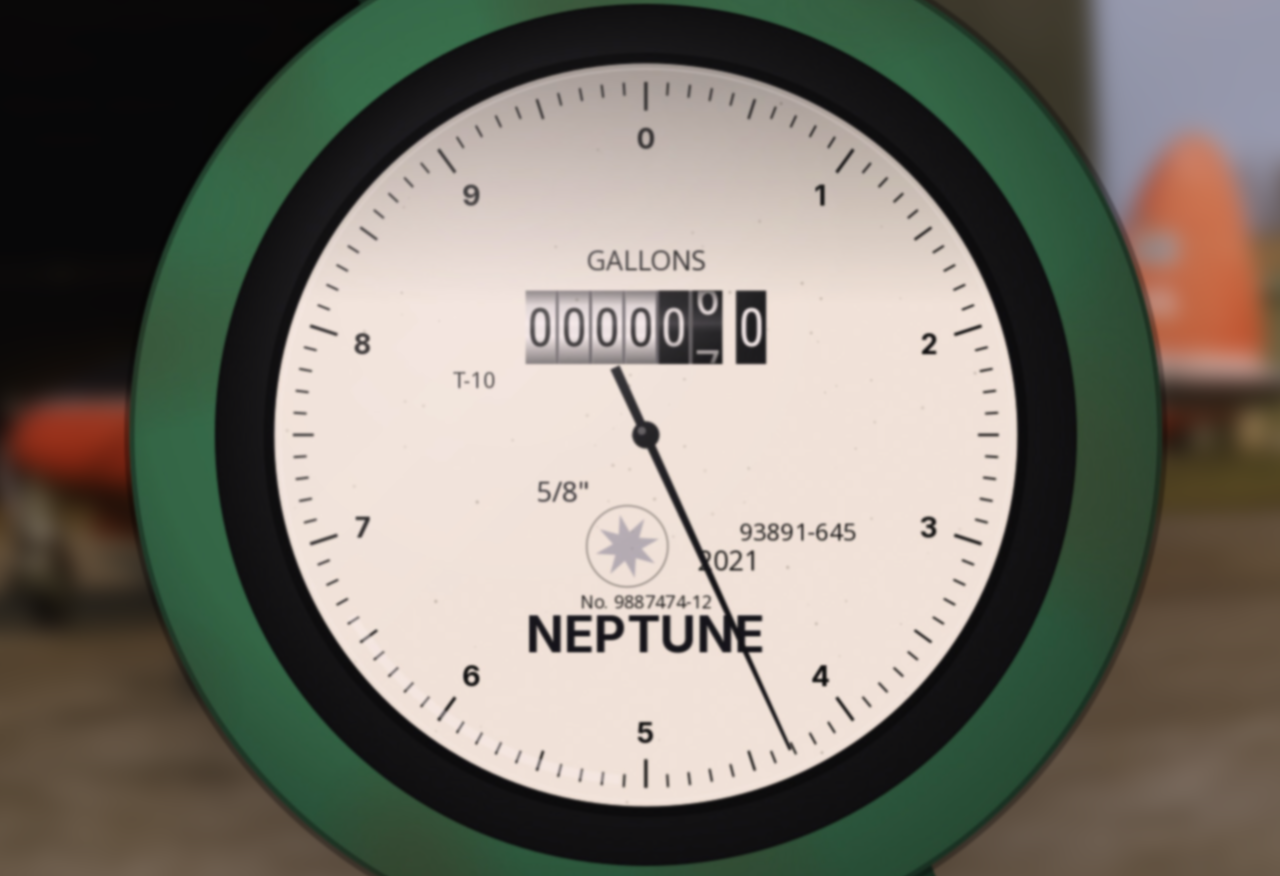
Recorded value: 64.3 gal
